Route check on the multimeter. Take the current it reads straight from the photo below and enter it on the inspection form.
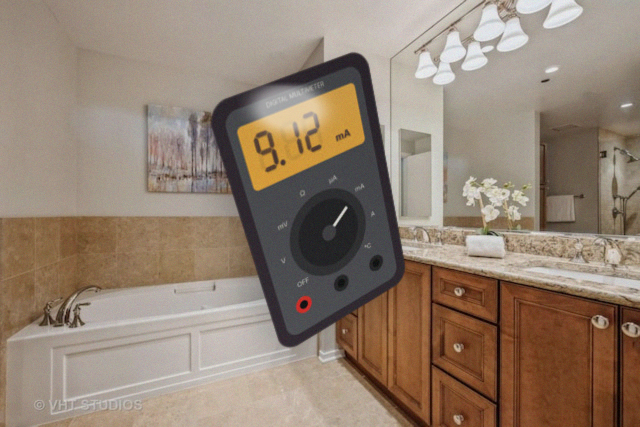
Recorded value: 9.12 mA
